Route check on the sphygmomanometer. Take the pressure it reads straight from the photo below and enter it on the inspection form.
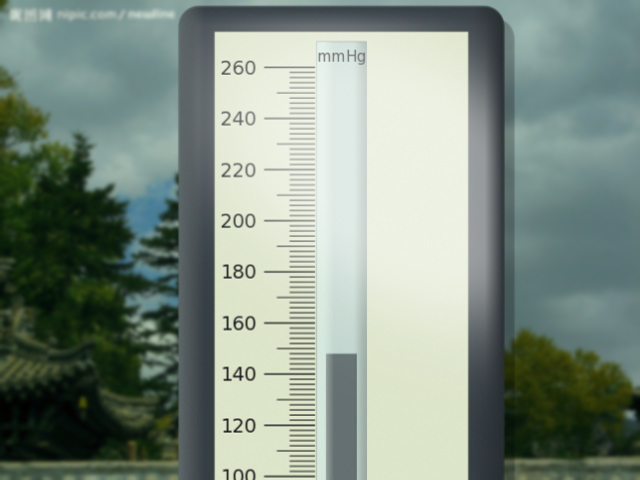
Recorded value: 148 mmHg
